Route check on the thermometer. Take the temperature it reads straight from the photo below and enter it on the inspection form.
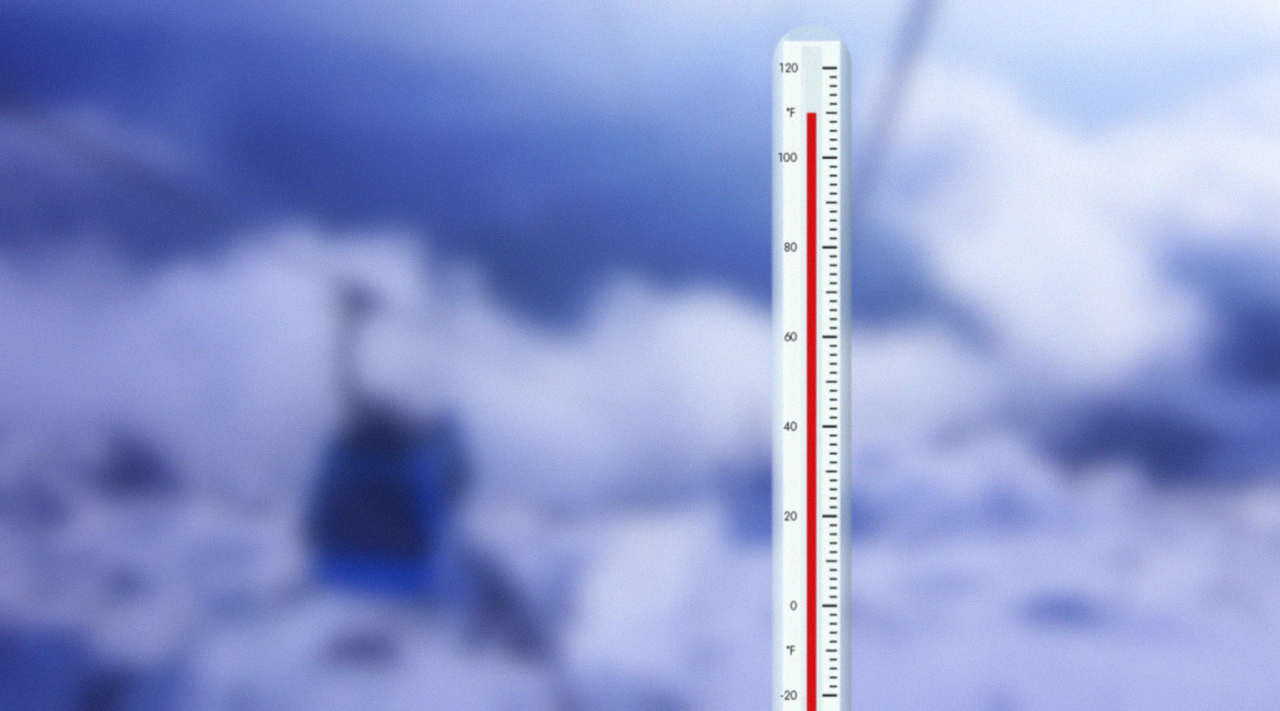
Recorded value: 110 °F
